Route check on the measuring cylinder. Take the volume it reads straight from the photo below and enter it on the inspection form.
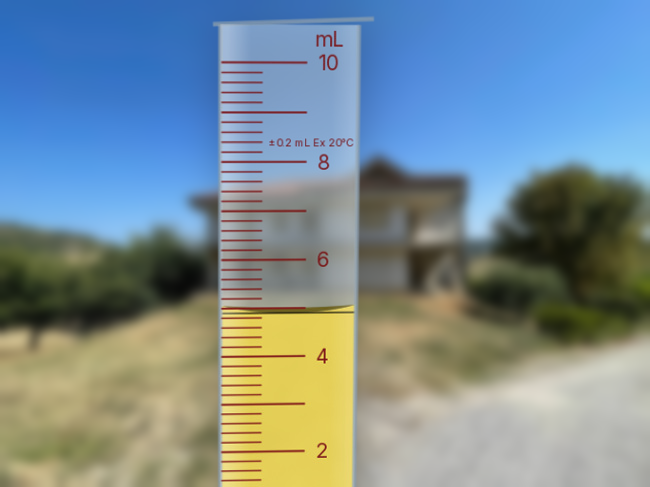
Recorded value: 4.9 mL
